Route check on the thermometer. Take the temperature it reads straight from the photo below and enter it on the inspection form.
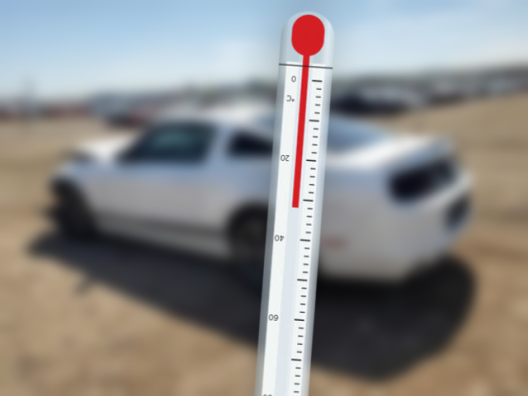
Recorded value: 32 °C
